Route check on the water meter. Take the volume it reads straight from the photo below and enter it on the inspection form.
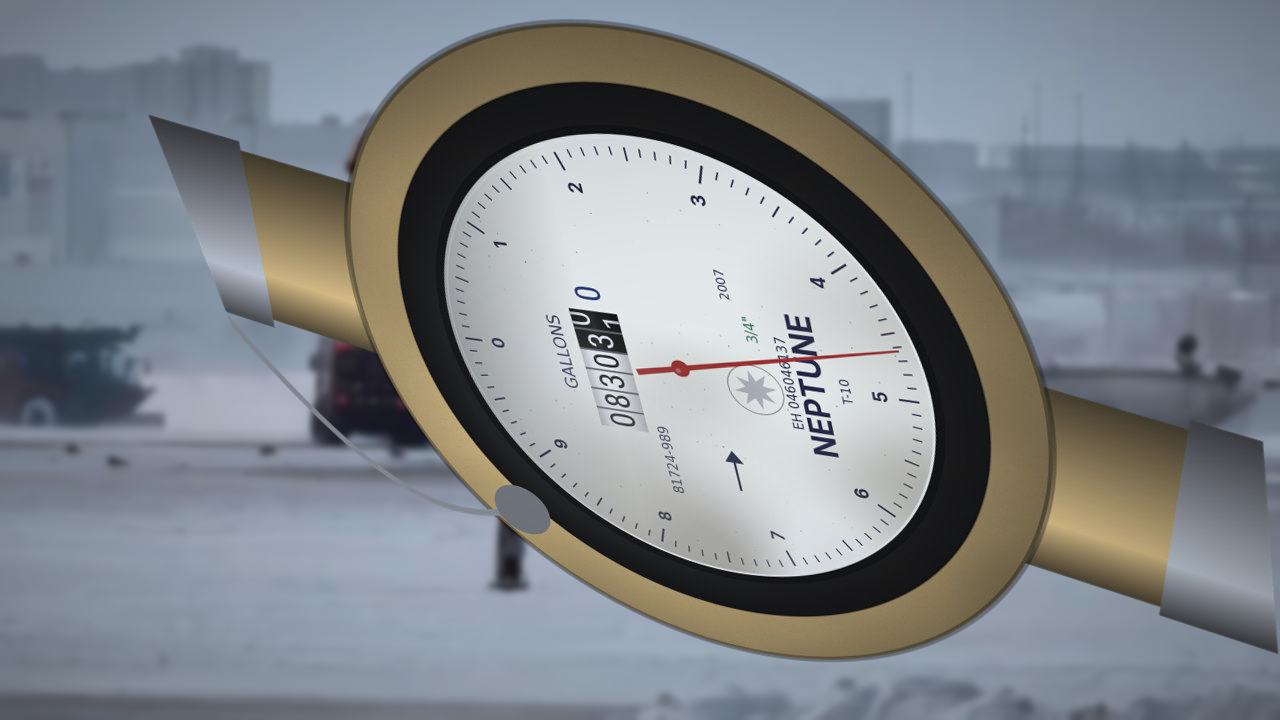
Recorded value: 830304.6 gal
